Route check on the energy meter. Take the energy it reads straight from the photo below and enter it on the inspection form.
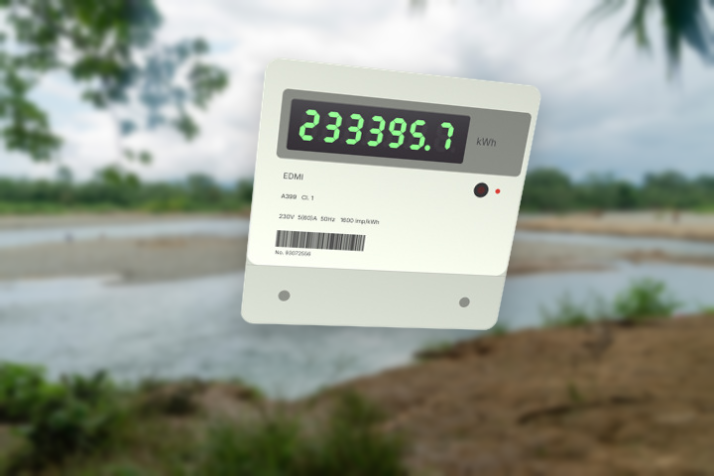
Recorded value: 233395.7 kWh
